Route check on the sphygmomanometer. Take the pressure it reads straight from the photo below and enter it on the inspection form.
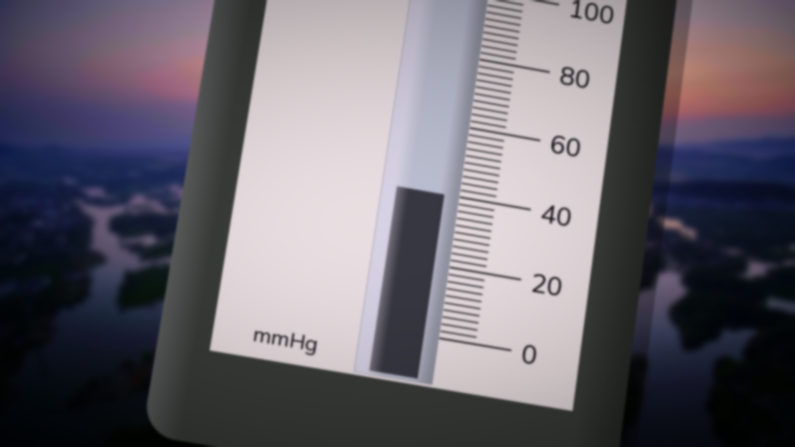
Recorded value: 40 mmHg
